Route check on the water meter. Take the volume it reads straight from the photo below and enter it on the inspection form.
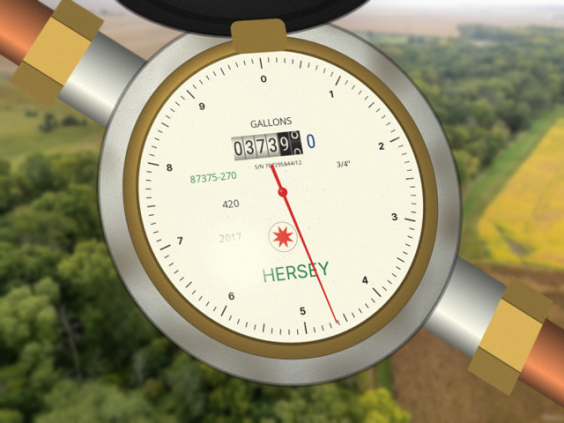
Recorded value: 373984.6 gal
